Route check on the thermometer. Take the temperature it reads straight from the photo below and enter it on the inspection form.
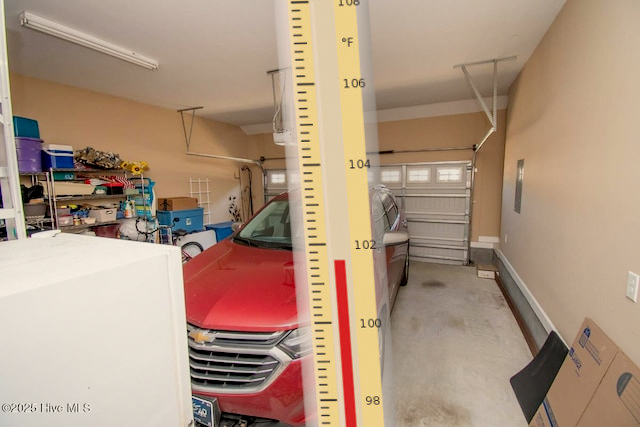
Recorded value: 101.6 °F
